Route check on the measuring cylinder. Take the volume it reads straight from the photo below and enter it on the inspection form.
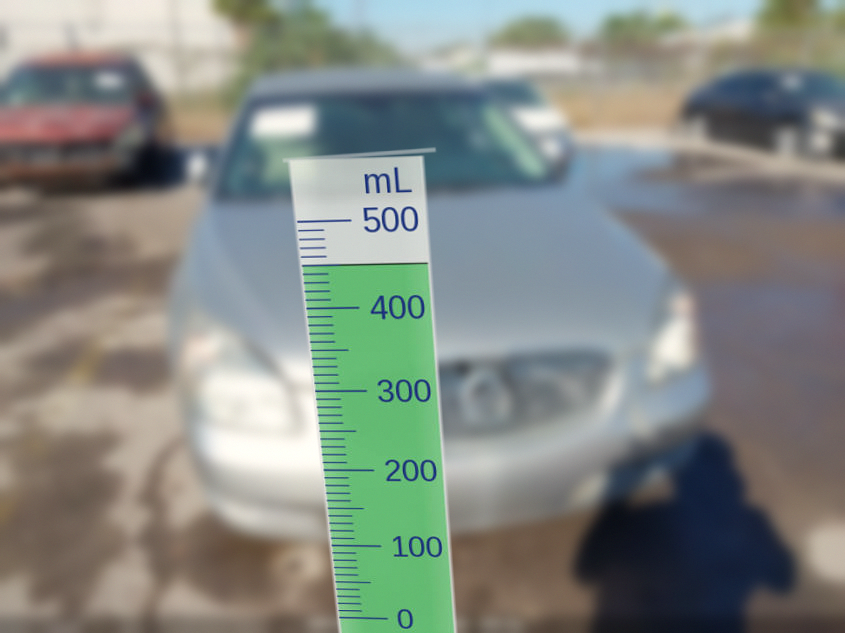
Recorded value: 450 mL
